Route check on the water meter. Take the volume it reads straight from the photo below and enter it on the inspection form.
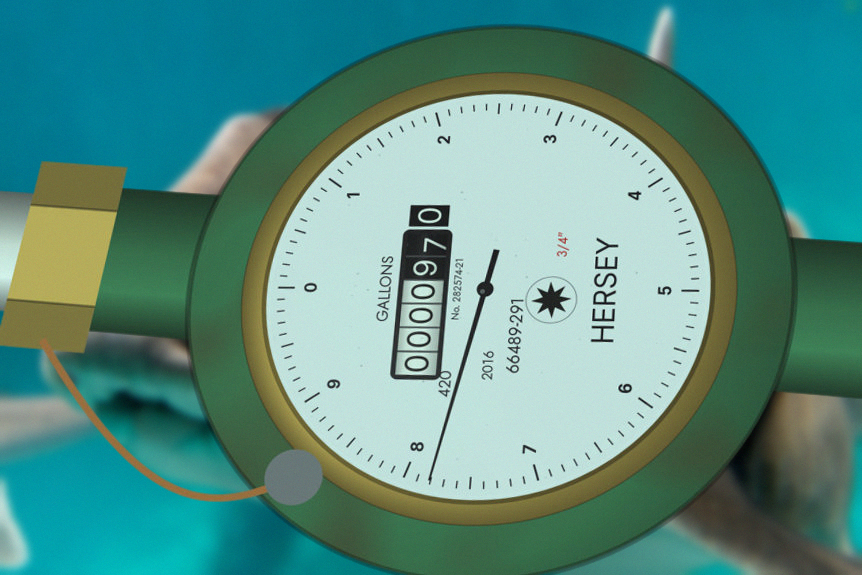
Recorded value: 967.8 gal
